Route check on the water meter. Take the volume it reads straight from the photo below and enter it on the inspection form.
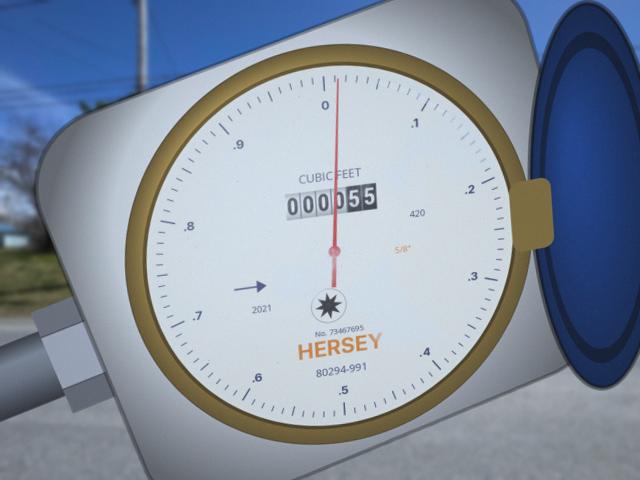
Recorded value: 55.01 ft³
